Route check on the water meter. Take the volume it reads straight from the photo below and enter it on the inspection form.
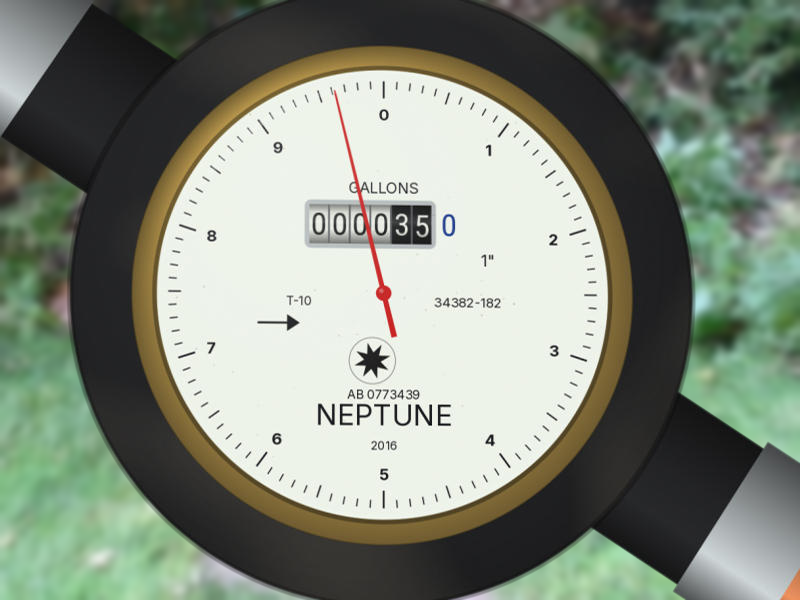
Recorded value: 349.6 gal
